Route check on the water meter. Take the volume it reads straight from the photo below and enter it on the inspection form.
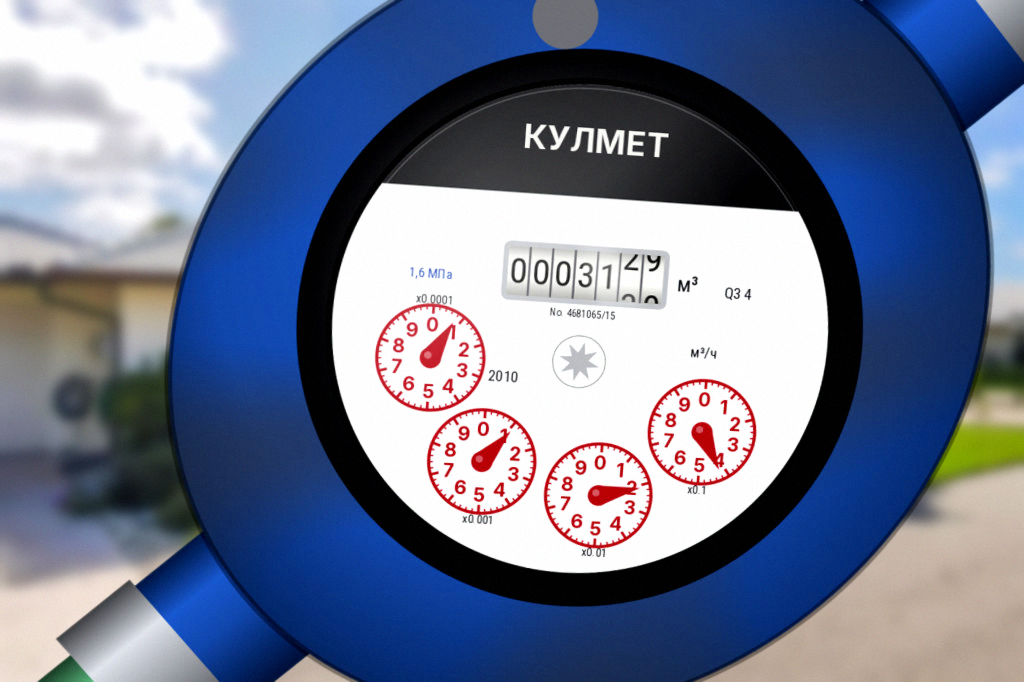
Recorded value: 3129.4210 m³
